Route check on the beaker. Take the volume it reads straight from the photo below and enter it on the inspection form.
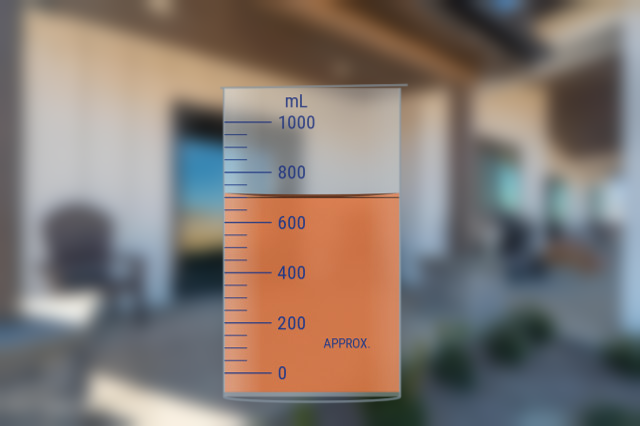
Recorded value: 700 mL
